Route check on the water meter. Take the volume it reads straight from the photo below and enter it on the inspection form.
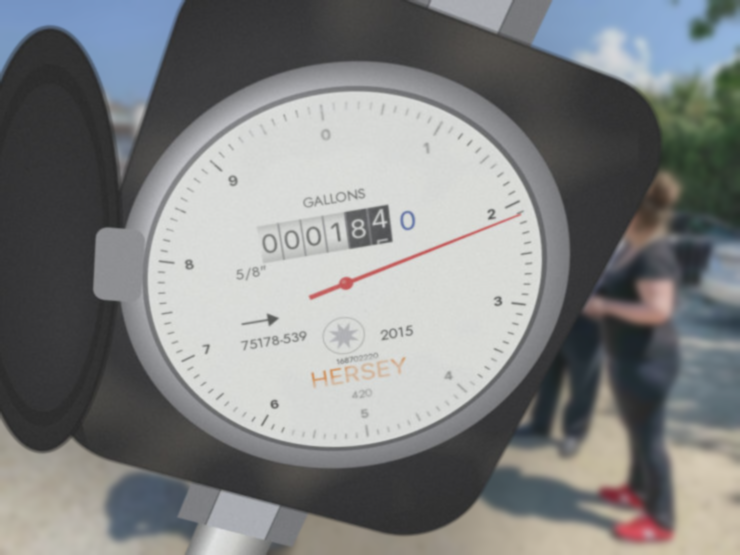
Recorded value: 1842.1 gal
